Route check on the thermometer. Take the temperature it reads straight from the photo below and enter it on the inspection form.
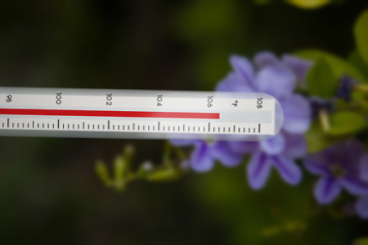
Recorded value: 106.4 °F
